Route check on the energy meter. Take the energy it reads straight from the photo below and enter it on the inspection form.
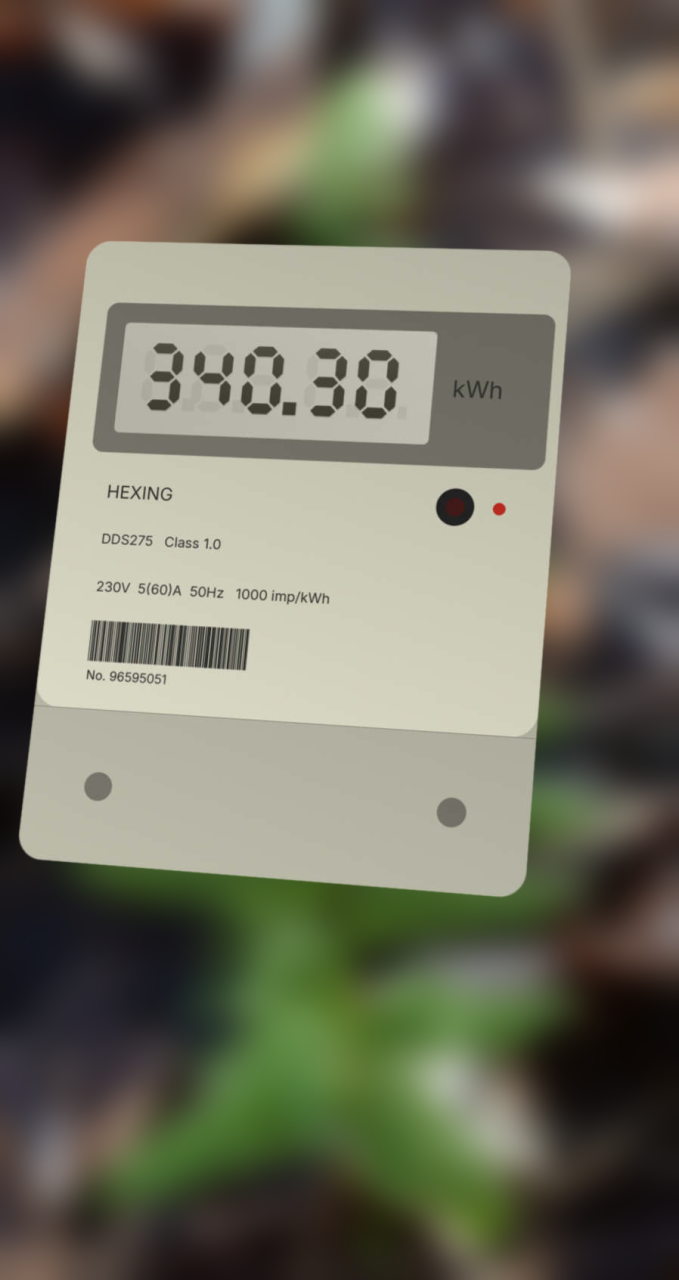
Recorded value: 340.30 kWh
